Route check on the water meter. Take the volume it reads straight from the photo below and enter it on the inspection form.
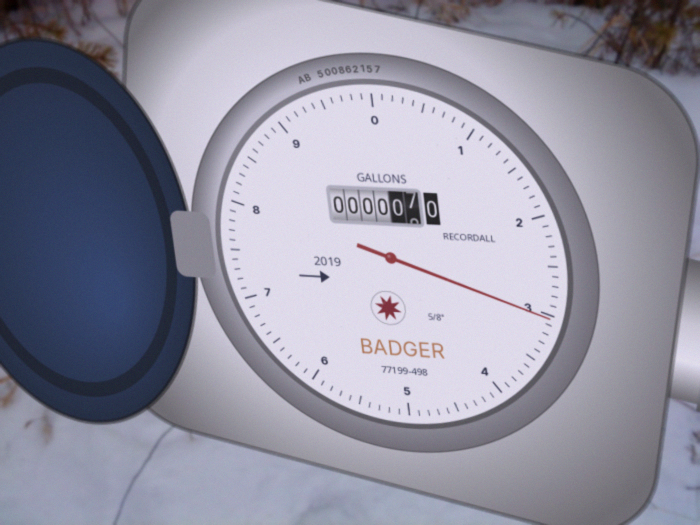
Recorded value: 73.0 gal
